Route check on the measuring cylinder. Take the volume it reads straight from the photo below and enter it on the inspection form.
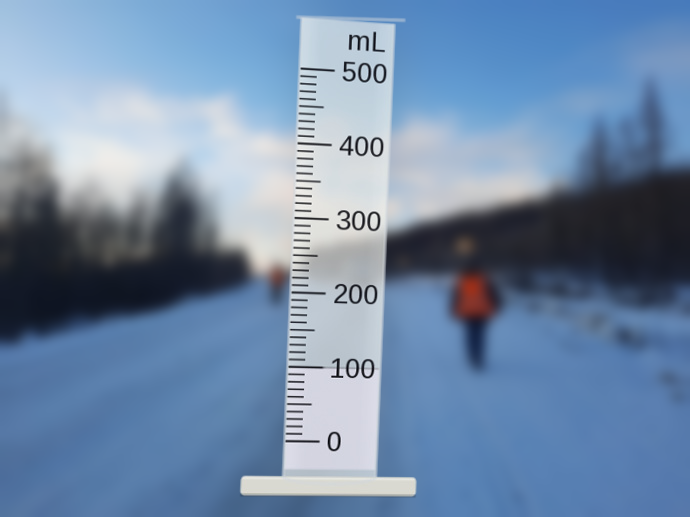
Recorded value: 100 mL
